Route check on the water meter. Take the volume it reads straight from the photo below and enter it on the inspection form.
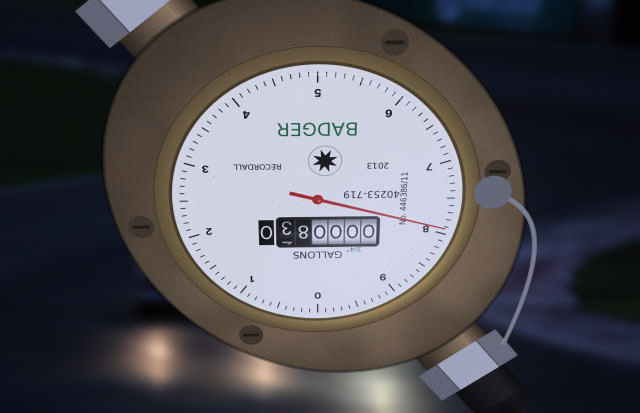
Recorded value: 827.9 gal
